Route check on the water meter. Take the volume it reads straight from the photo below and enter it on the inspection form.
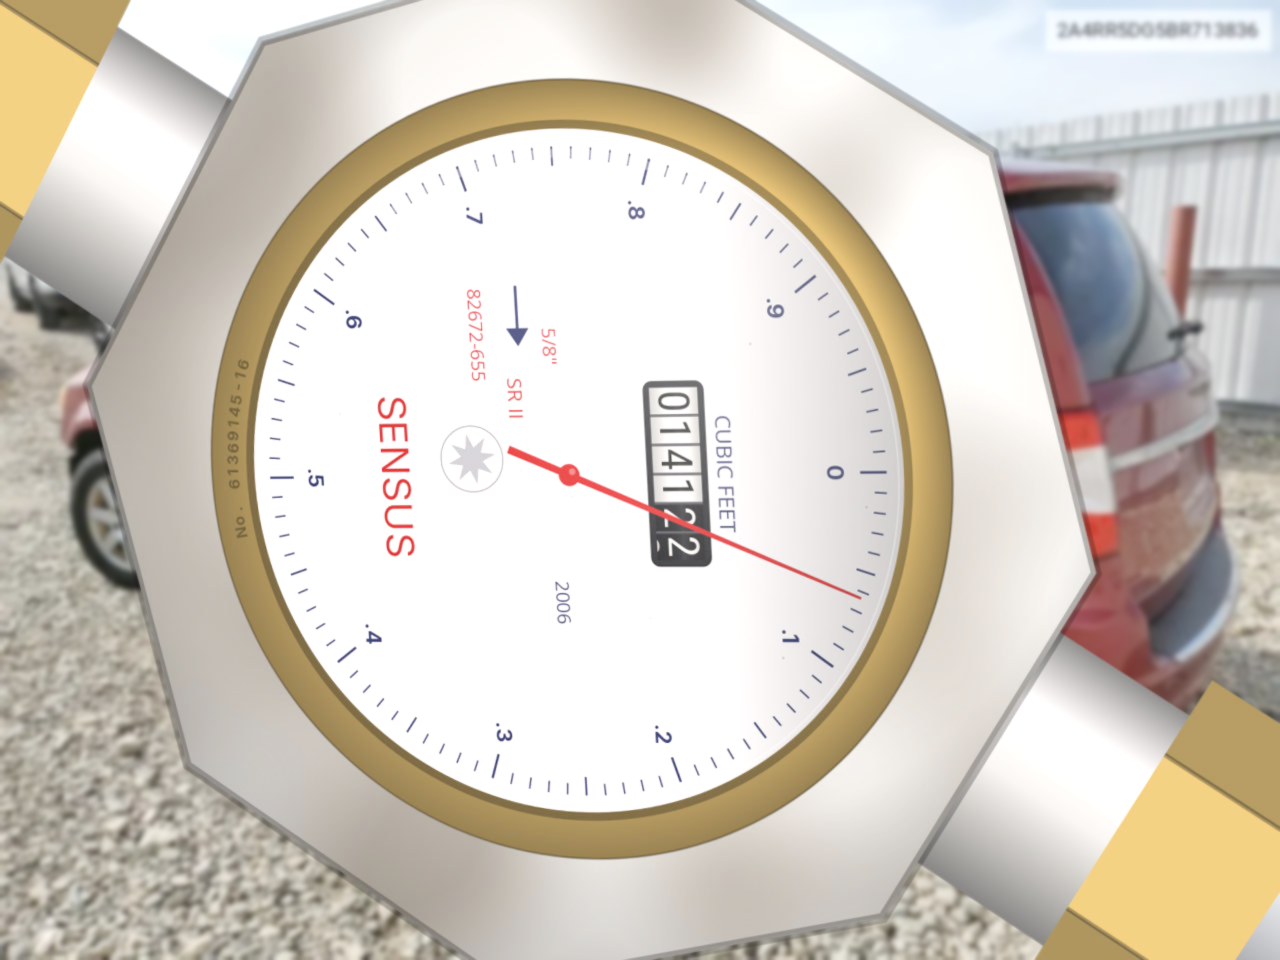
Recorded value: 14122.06 ft³
